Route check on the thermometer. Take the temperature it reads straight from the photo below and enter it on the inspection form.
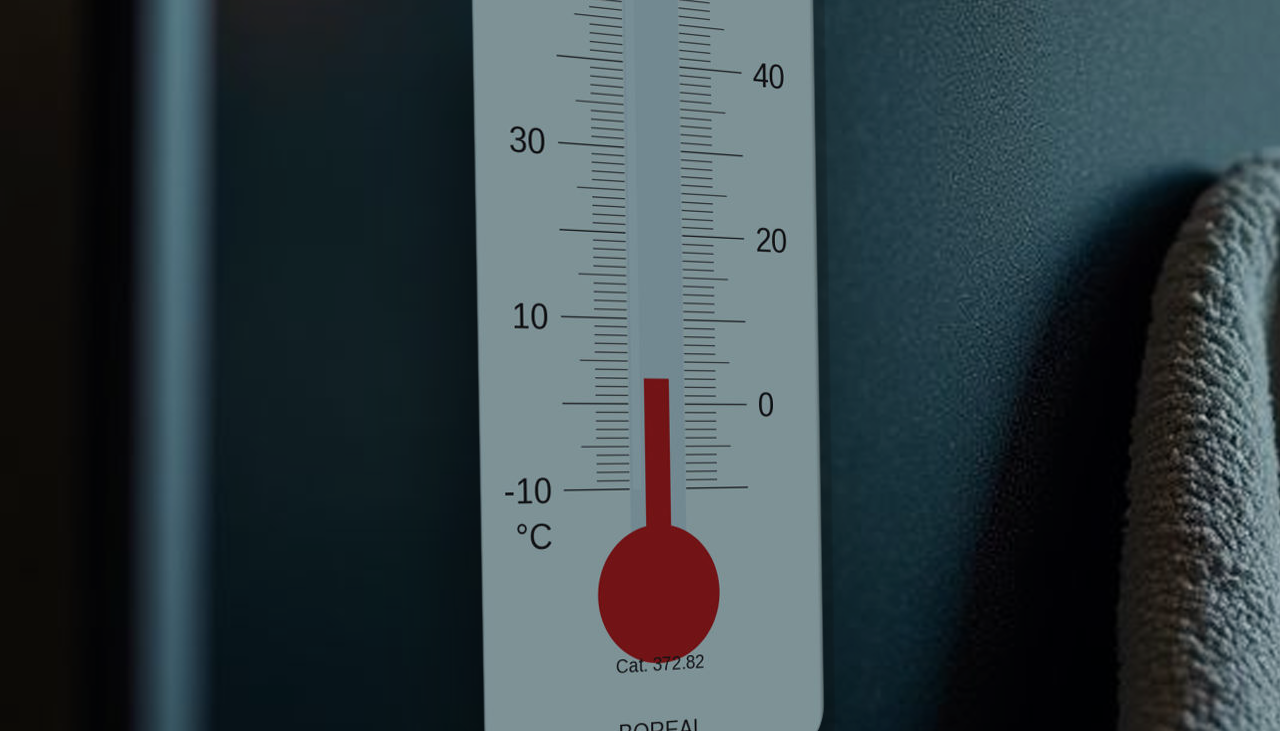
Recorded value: 3 °C
